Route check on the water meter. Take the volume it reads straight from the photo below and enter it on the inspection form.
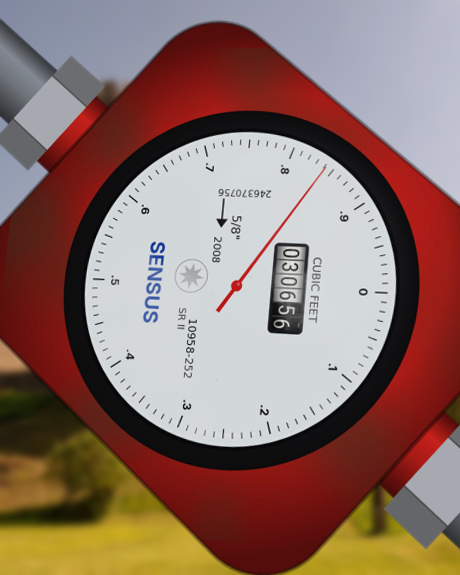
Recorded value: 30655.84 ft³
